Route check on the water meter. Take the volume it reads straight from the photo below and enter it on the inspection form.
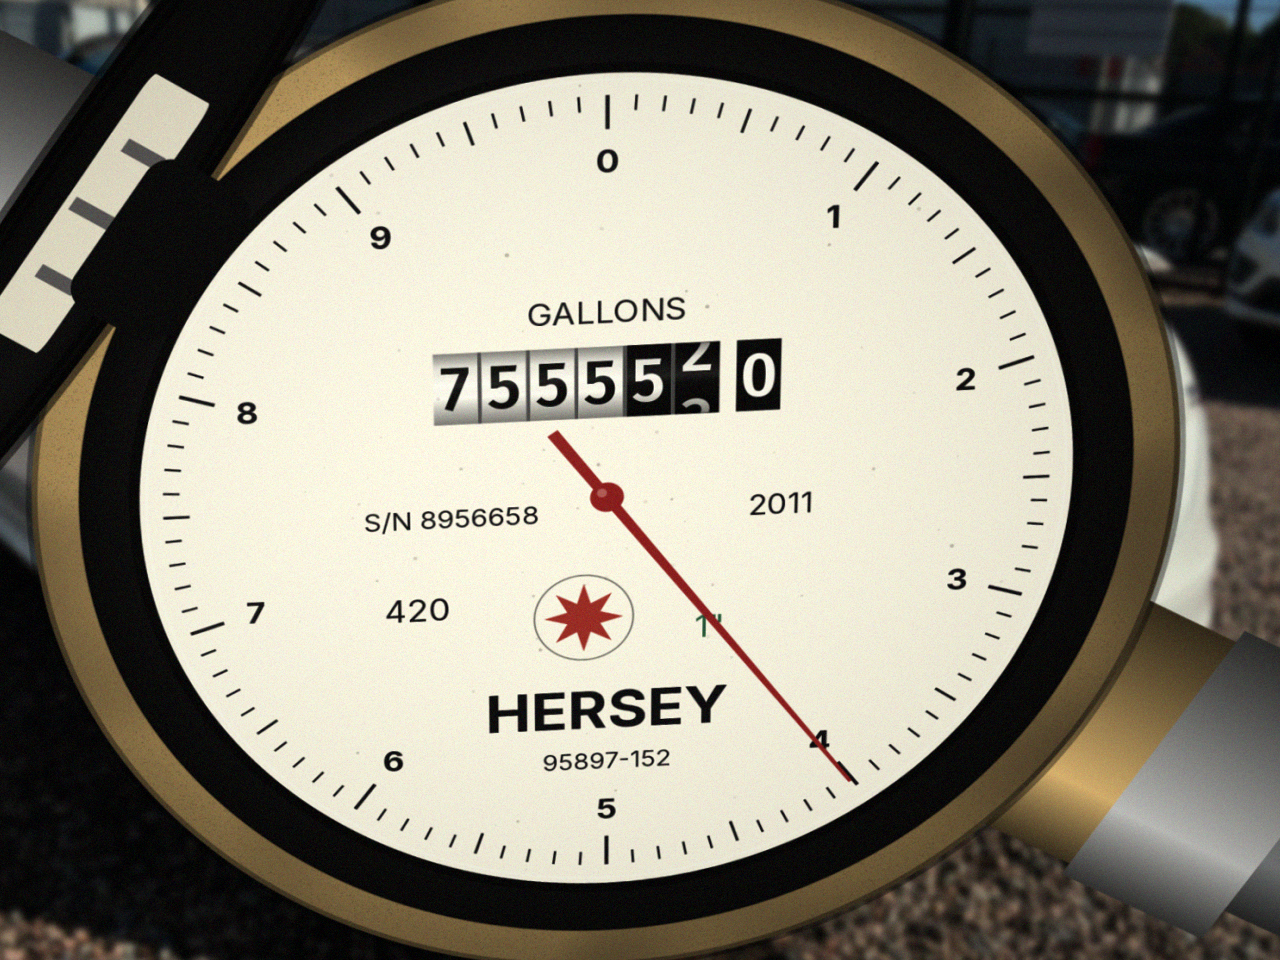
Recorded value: 7555524.0 gal
